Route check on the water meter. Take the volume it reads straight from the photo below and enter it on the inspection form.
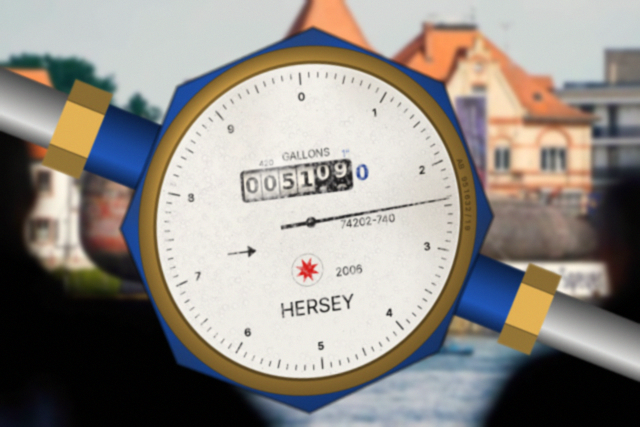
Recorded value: 51092.4 gal
